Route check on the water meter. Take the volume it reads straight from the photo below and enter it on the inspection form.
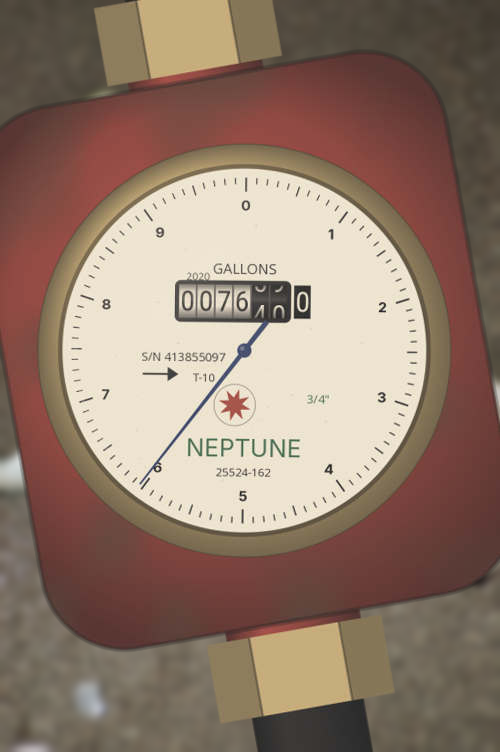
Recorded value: 76396.0 gal
